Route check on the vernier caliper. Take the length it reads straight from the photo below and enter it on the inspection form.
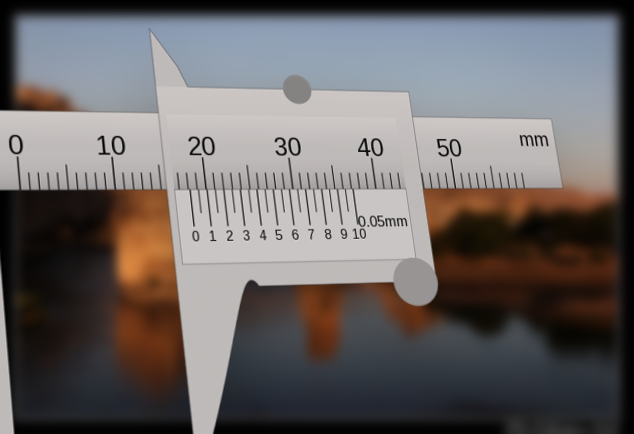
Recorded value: 18.2 mm
